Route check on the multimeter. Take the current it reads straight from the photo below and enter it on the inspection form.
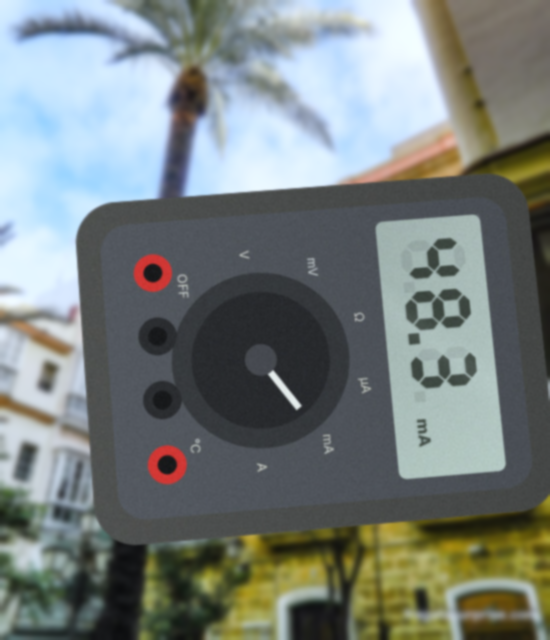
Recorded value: 48.3 mA
